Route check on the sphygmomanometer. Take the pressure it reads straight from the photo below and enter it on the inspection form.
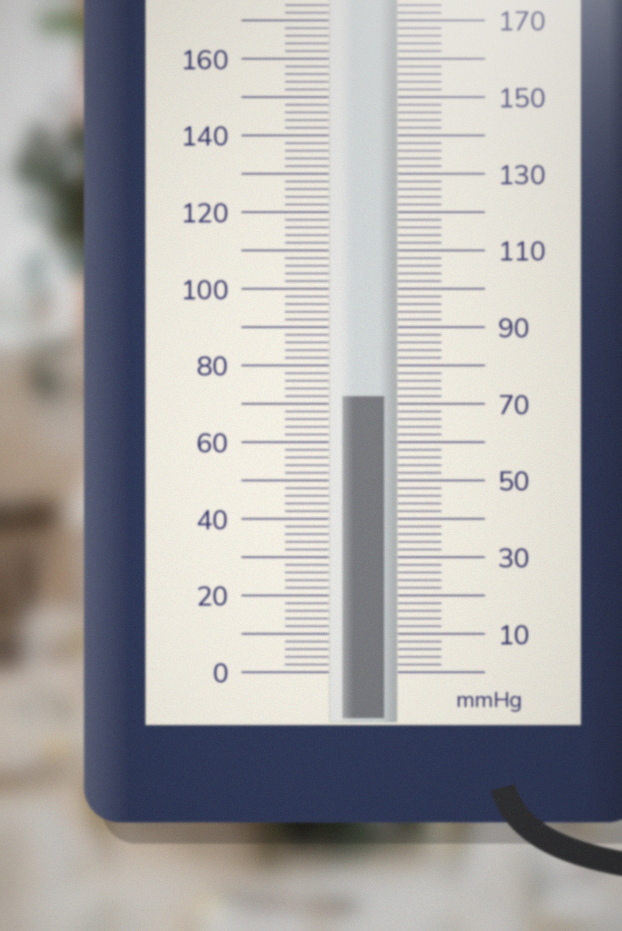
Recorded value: 72 mmHg
